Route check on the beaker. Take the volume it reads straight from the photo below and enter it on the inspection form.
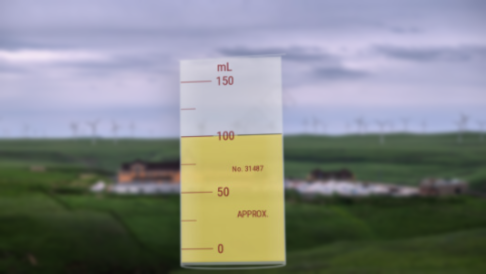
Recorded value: 100 mL
